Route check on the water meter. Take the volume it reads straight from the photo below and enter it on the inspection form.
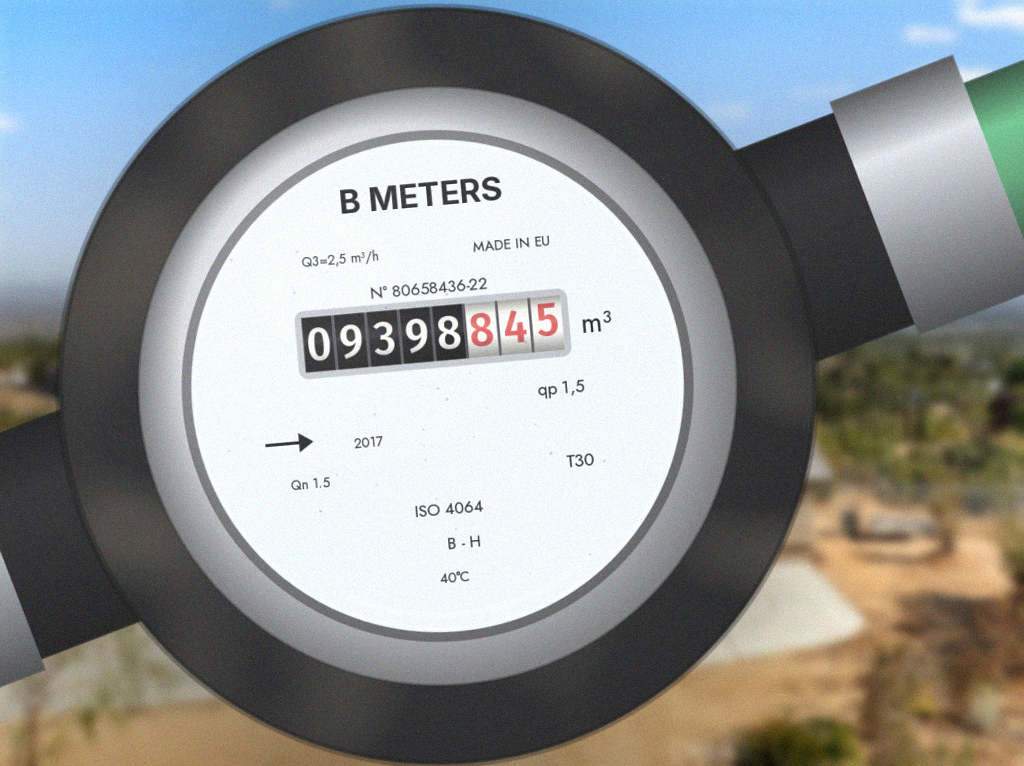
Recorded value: 9398.845 m³
